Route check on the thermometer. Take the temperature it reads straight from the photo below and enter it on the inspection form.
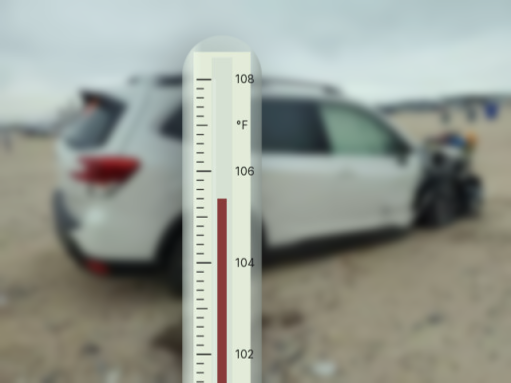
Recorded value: 105.4 °F
